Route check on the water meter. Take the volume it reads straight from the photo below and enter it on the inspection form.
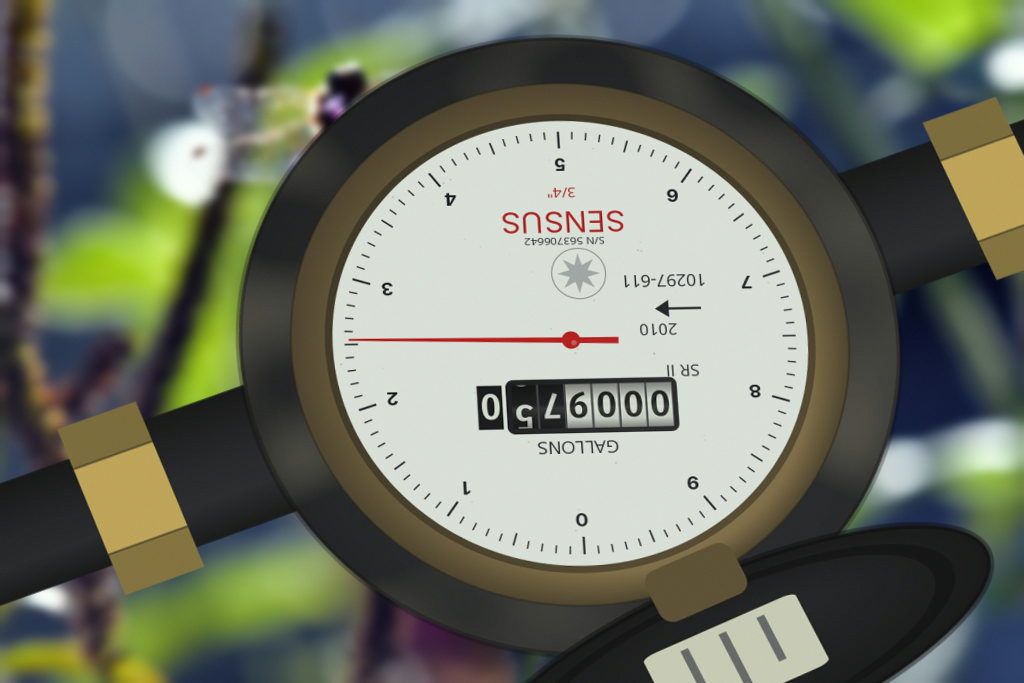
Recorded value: 9752.5 gal
